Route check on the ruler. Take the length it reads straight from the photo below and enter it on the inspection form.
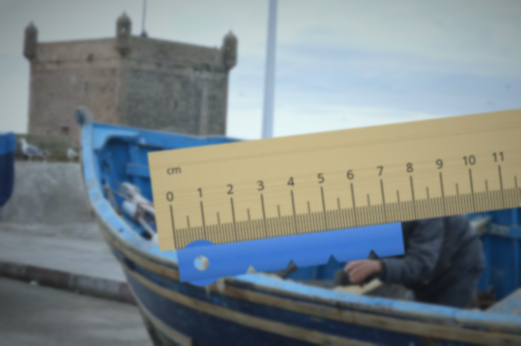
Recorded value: 7.5 cm
